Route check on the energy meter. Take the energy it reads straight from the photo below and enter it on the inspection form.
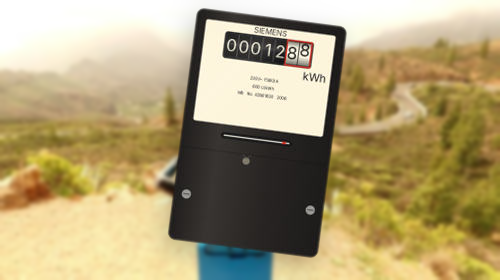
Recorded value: 12.88 kWh
